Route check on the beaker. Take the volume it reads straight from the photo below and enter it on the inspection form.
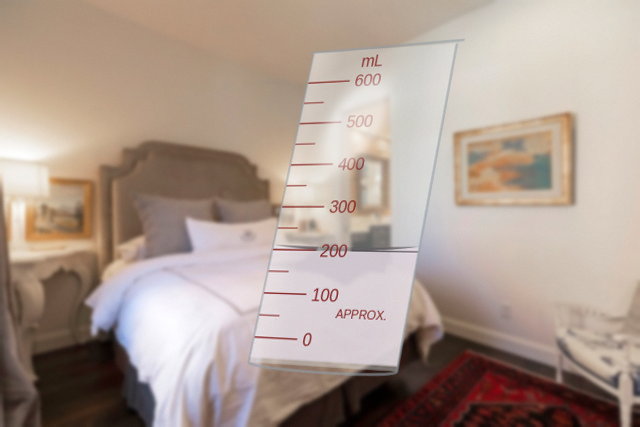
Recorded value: 200 mL
